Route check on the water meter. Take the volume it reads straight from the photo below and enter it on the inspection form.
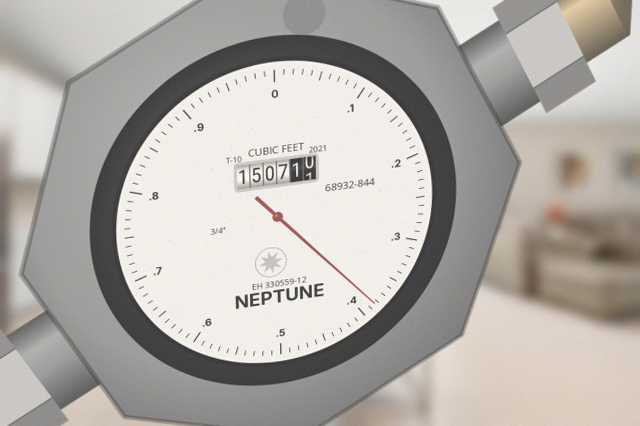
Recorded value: 150710.38 ft³
